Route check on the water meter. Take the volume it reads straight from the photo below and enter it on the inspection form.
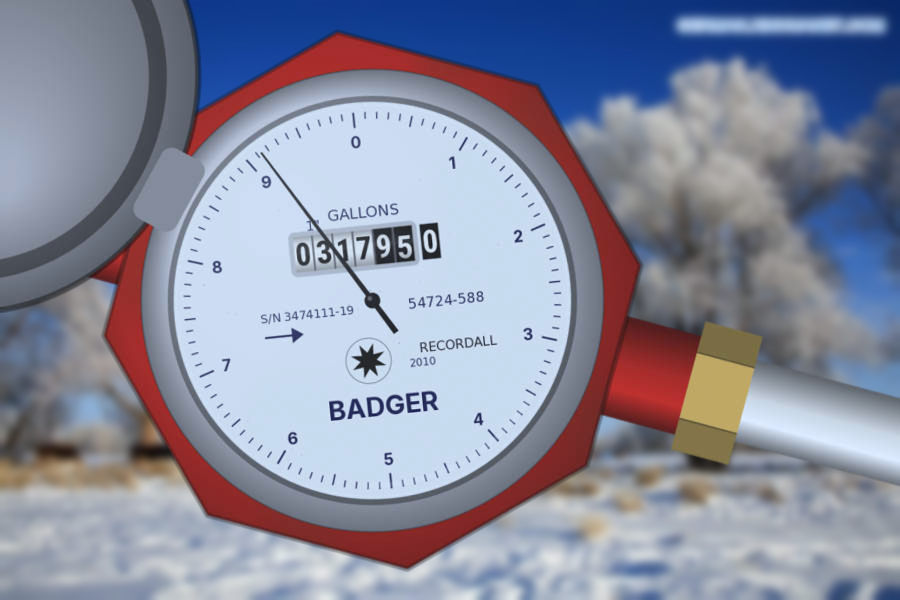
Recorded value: 317949.1 gal
